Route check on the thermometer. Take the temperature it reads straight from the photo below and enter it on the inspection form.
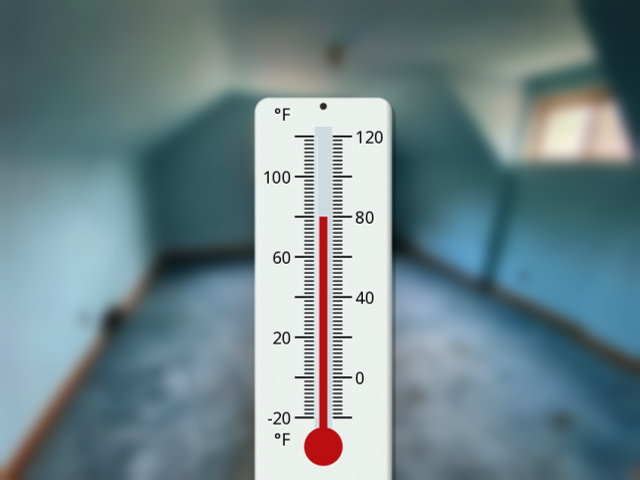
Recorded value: 80 °F
